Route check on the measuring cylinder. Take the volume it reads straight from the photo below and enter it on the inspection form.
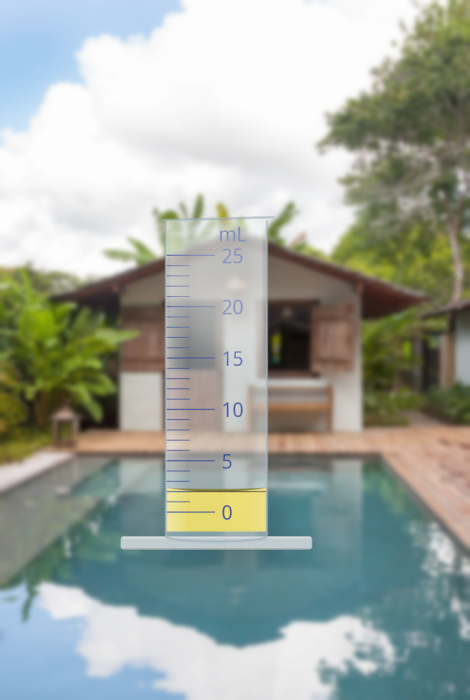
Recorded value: 2 mL
